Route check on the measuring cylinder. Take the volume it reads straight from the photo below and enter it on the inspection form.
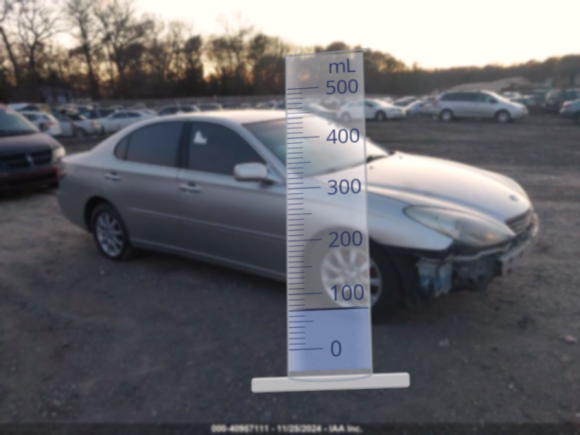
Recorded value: 70 mL
